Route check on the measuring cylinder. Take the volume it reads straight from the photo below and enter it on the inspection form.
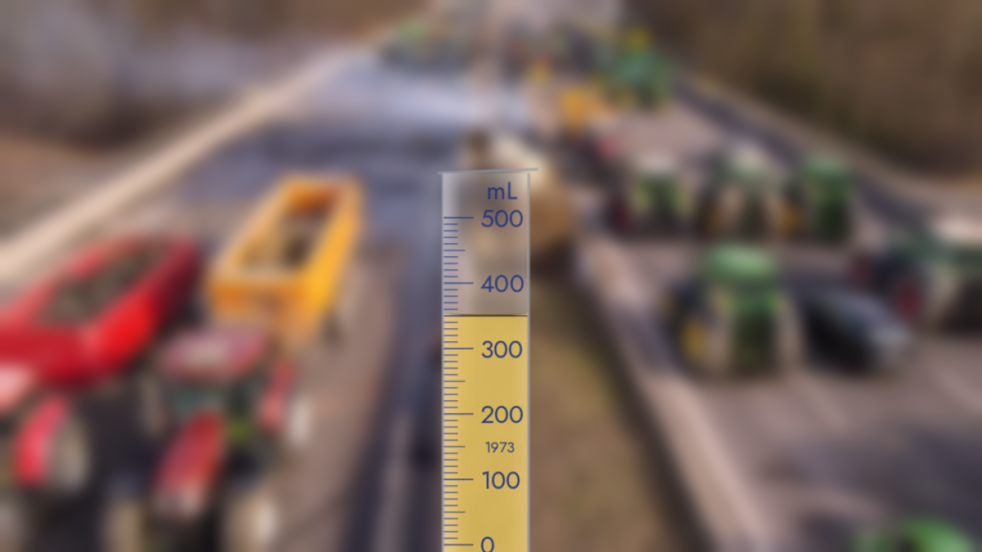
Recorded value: 350 mL
